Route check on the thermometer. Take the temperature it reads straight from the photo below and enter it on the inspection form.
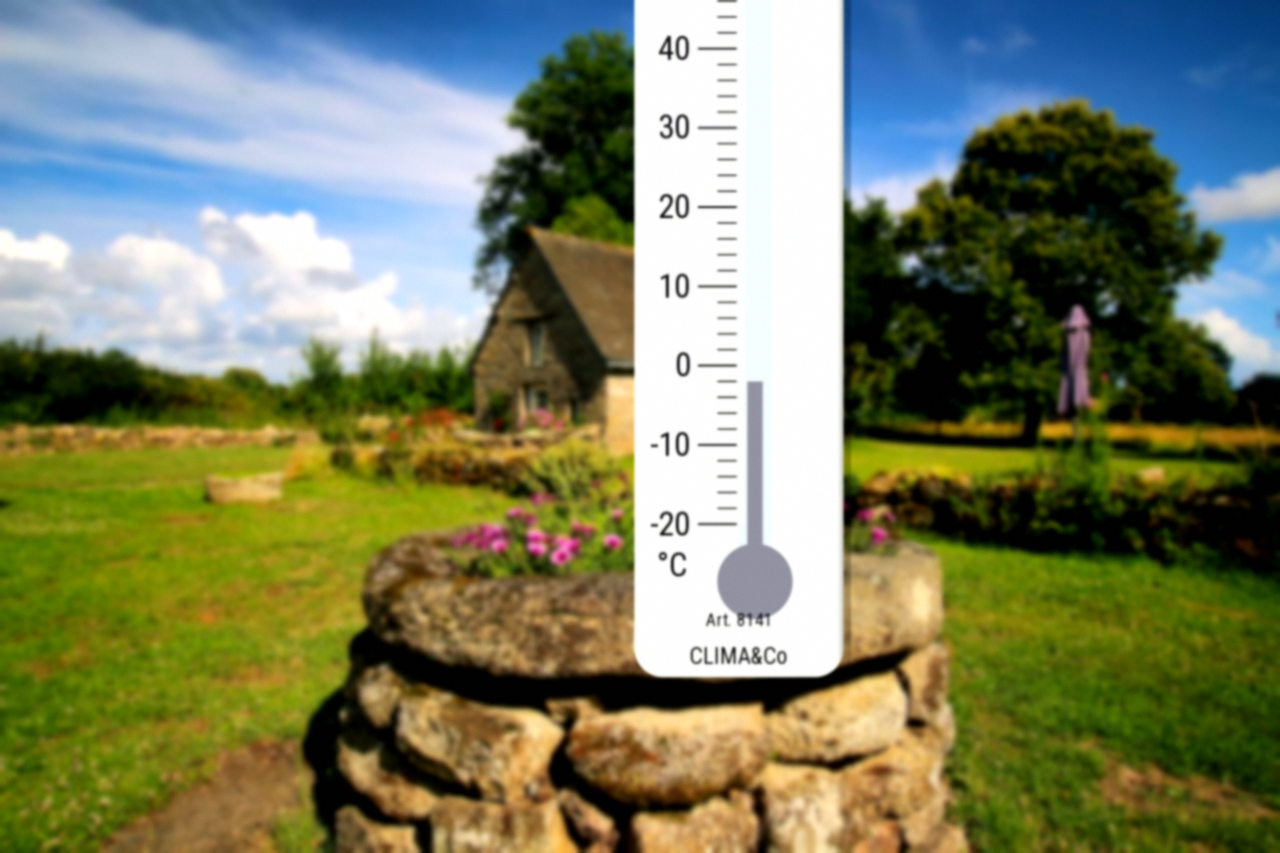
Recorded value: -2 °C
